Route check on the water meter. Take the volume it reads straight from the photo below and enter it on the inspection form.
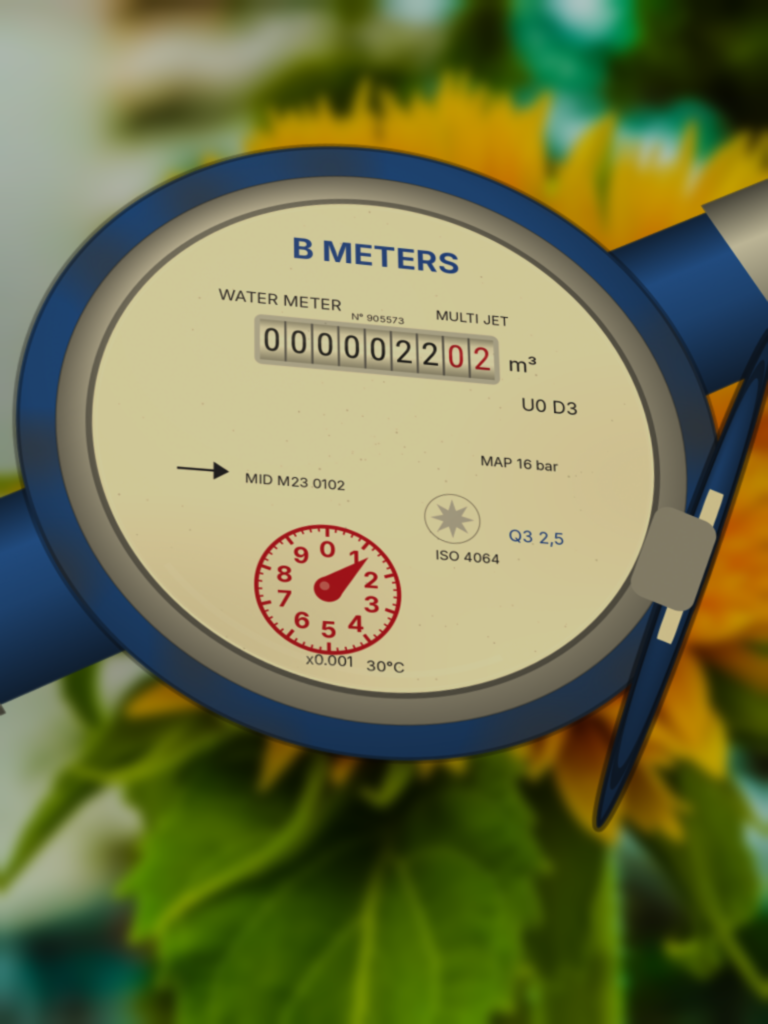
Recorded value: 22.021 m³
